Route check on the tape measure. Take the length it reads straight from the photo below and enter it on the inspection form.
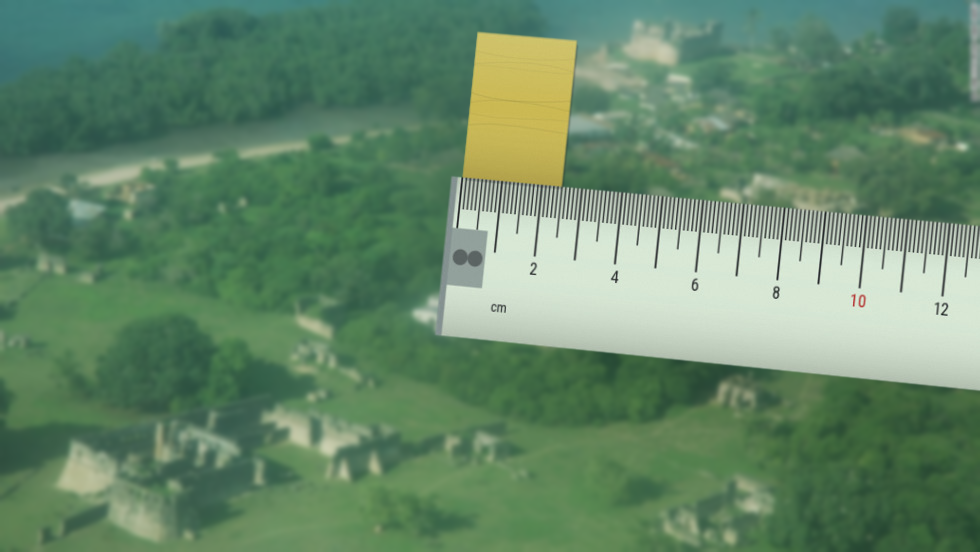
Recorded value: 2.5 cm
